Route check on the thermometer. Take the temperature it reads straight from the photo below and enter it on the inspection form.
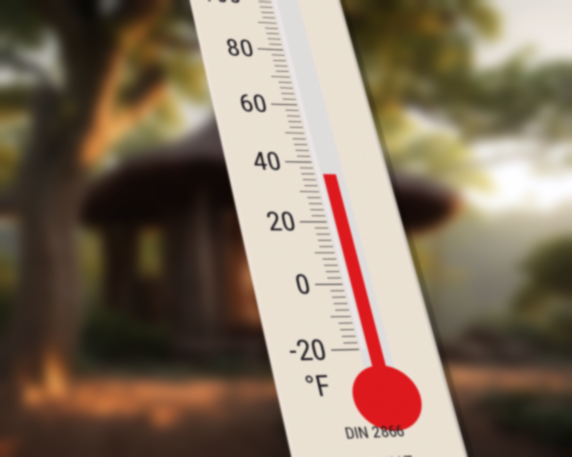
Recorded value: 36 °F
